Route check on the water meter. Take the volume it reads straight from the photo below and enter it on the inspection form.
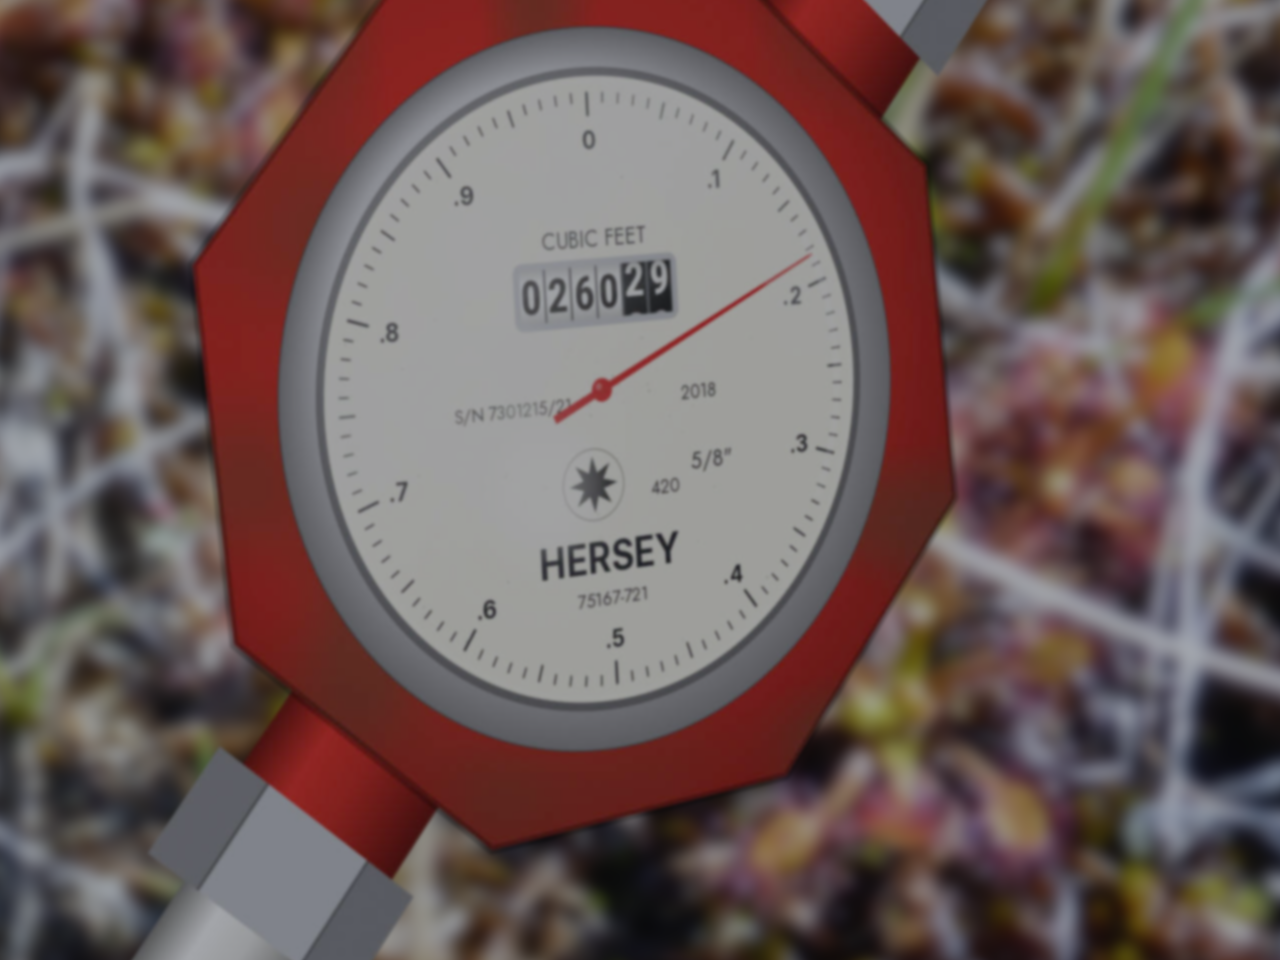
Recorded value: 26029.18 ft³
